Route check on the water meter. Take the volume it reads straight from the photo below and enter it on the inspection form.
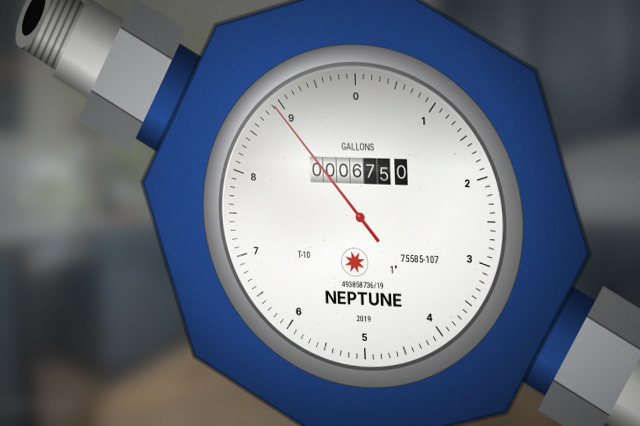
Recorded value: 6748.9 gal
